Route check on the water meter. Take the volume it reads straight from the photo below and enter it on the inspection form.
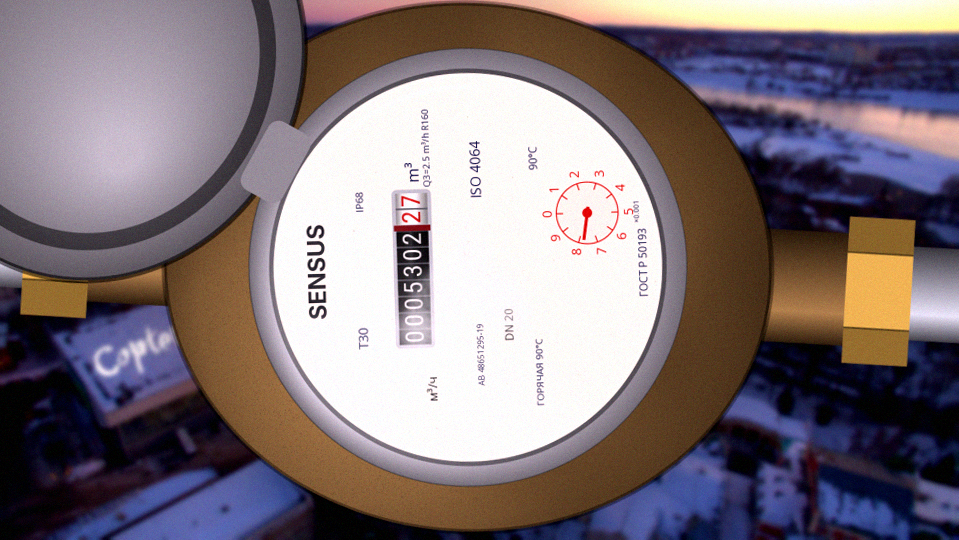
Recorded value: 5302.277 m³
